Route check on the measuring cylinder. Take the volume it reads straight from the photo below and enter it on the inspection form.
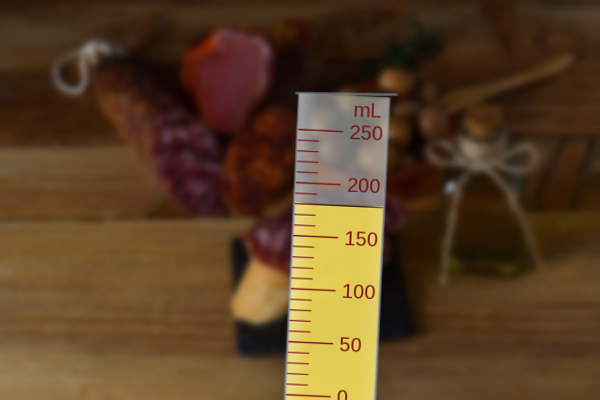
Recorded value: 180 mL
